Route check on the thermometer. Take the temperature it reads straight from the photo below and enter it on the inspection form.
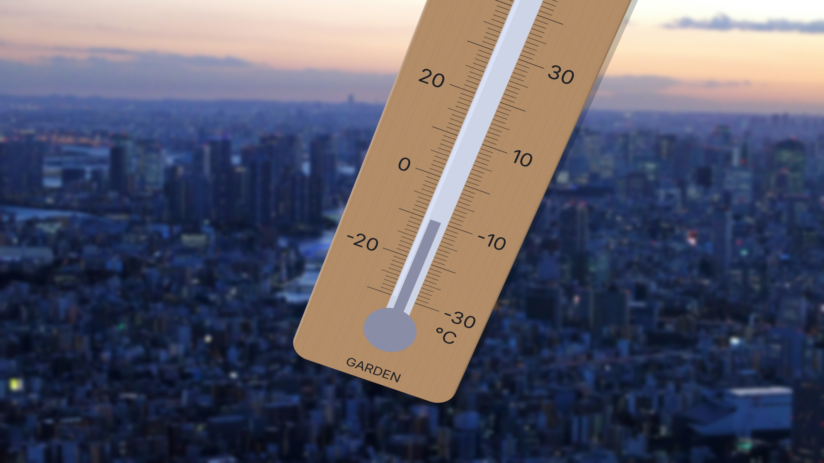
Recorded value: -10 °C
